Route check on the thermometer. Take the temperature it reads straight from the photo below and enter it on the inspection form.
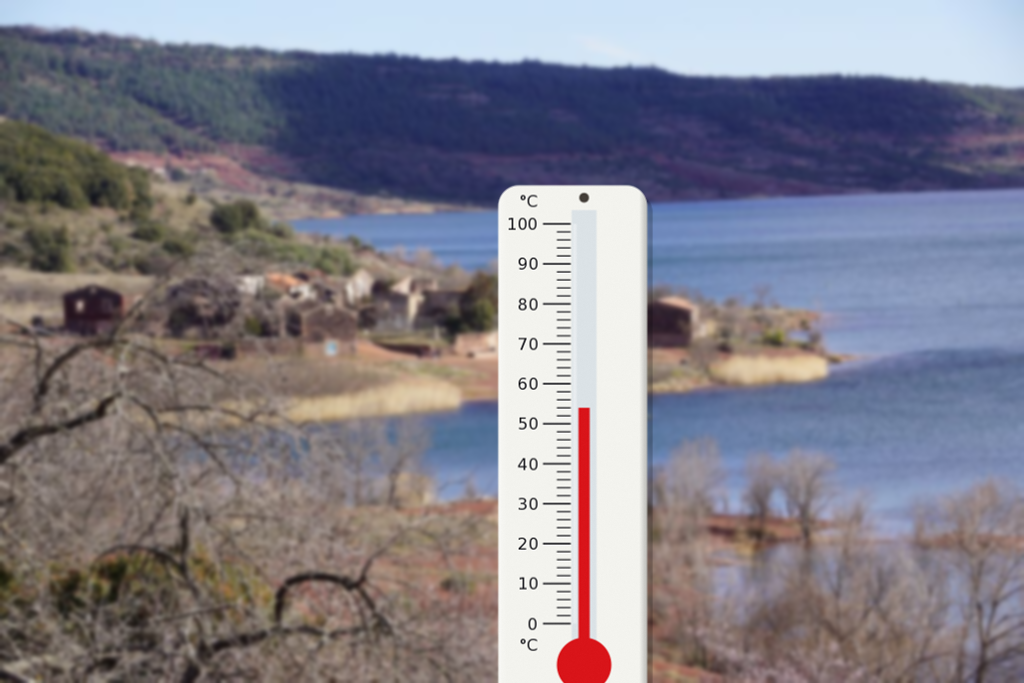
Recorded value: 54 °C
